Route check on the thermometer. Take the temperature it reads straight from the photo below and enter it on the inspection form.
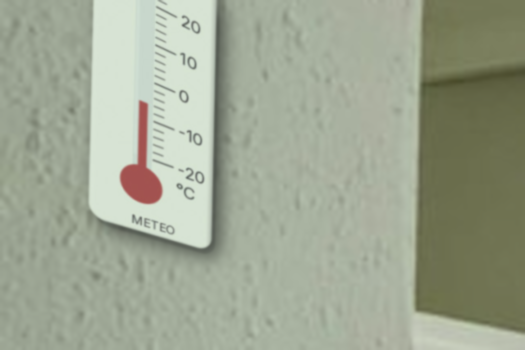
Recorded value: -6 °C
